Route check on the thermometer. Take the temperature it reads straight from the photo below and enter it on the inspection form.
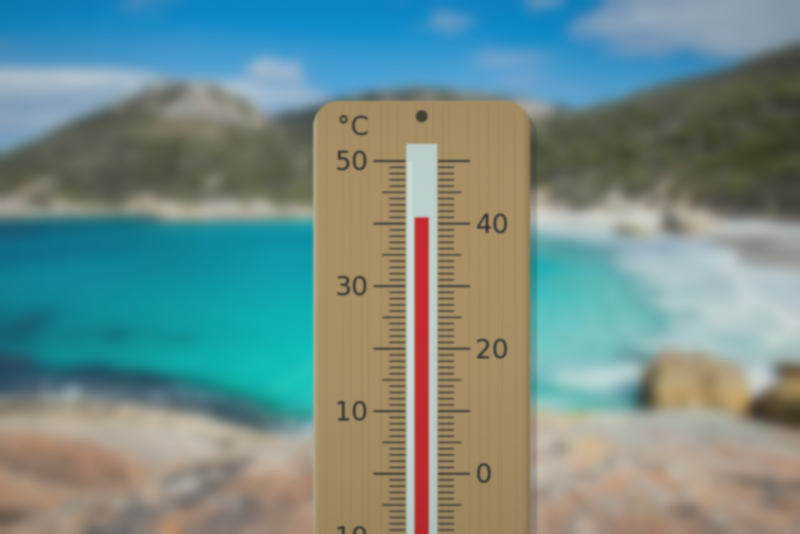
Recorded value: 41 °C
